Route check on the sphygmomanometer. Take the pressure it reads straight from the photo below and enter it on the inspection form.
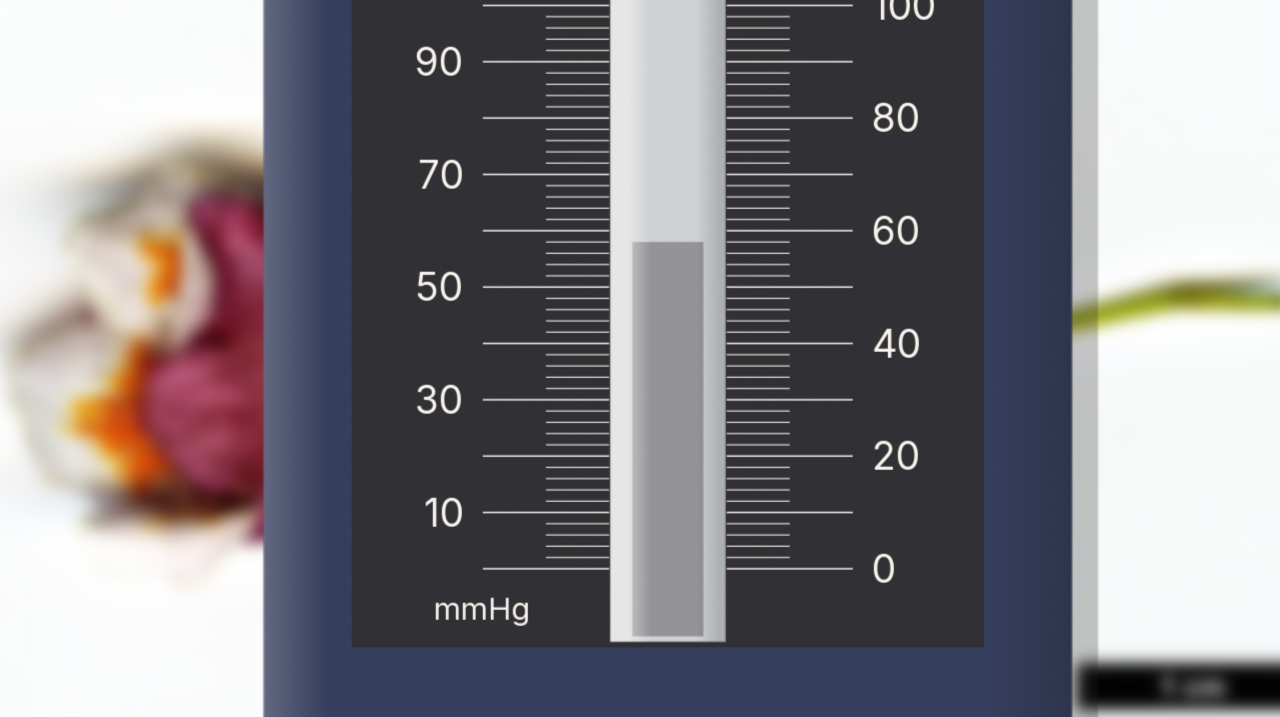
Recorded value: 58 mmHg
